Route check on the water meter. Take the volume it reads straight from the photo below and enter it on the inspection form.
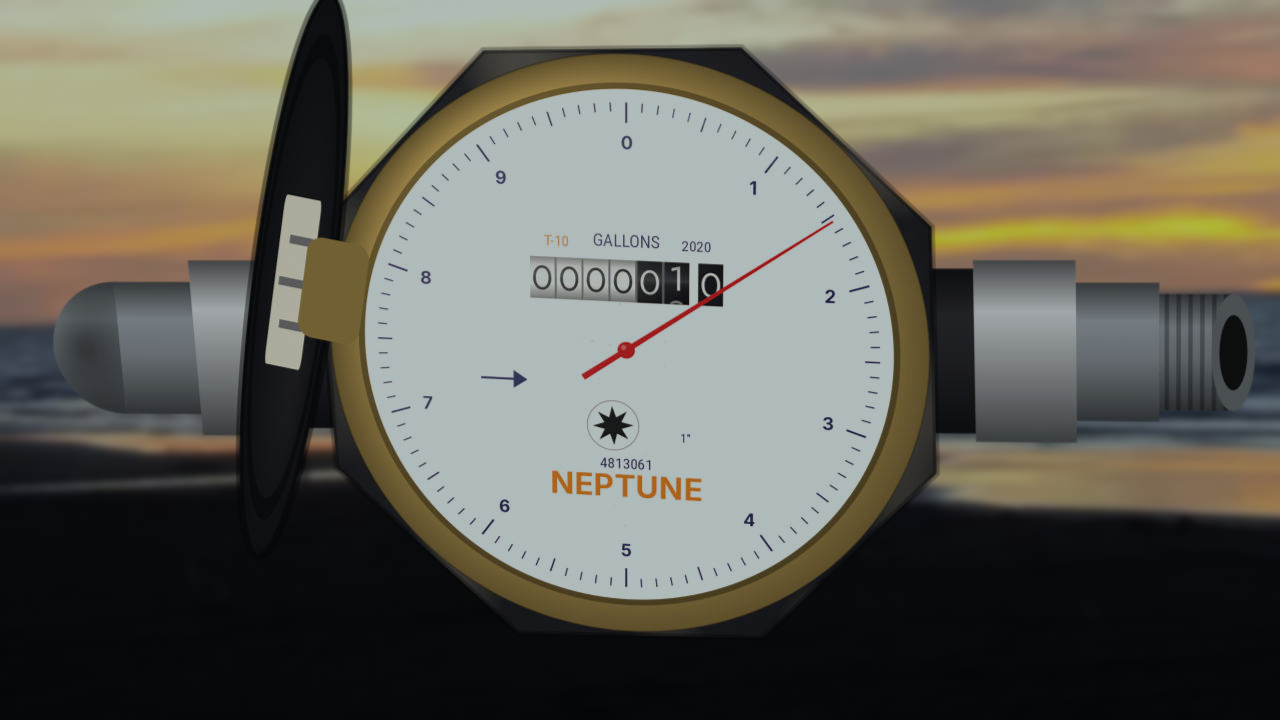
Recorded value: 11.5 gal
